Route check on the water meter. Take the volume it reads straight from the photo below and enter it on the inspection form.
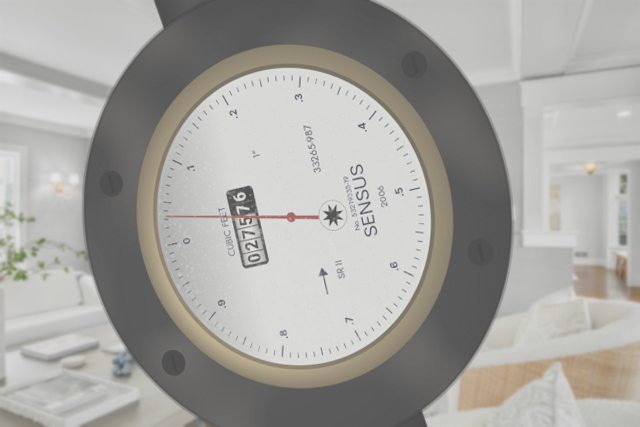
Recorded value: 27576.03 ft³
